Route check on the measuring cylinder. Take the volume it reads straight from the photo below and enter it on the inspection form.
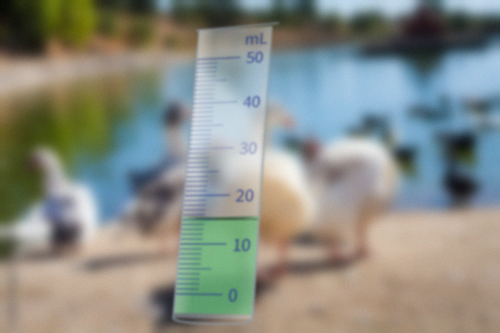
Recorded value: 15 mL
